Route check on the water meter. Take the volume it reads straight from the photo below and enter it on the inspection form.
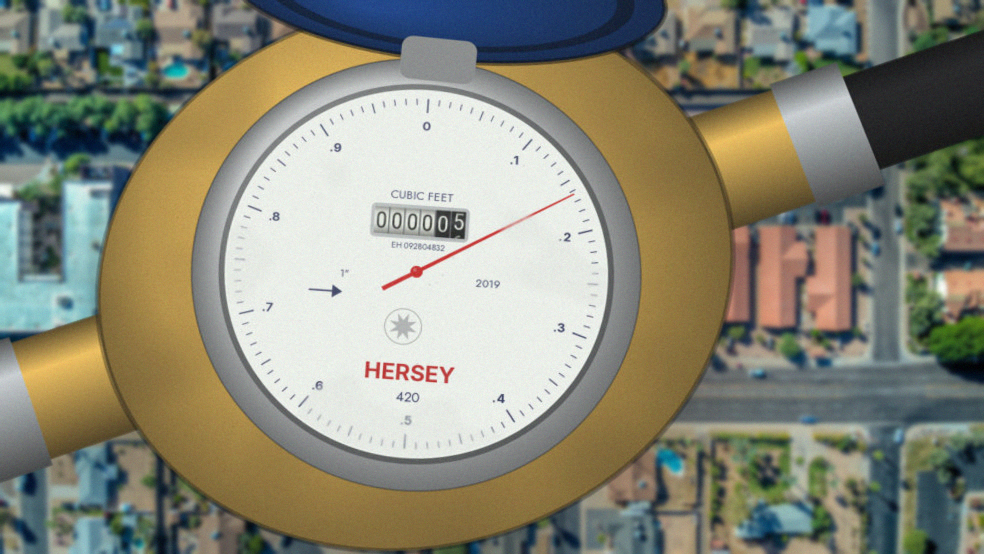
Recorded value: 5.16 ft³
